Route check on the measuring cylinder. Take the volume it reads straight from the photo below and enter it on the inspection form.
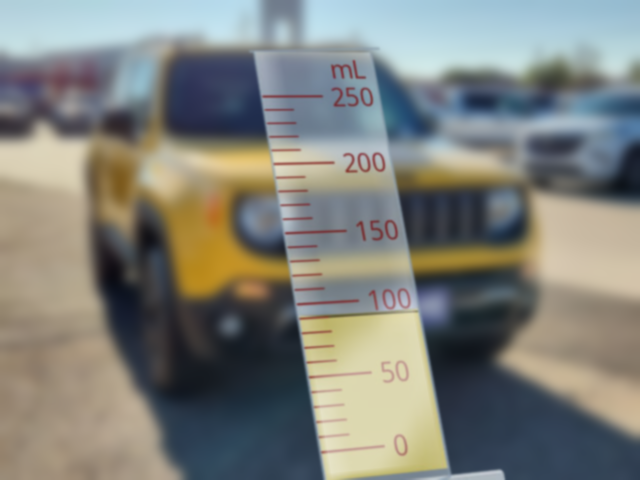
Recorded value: 90 mL
